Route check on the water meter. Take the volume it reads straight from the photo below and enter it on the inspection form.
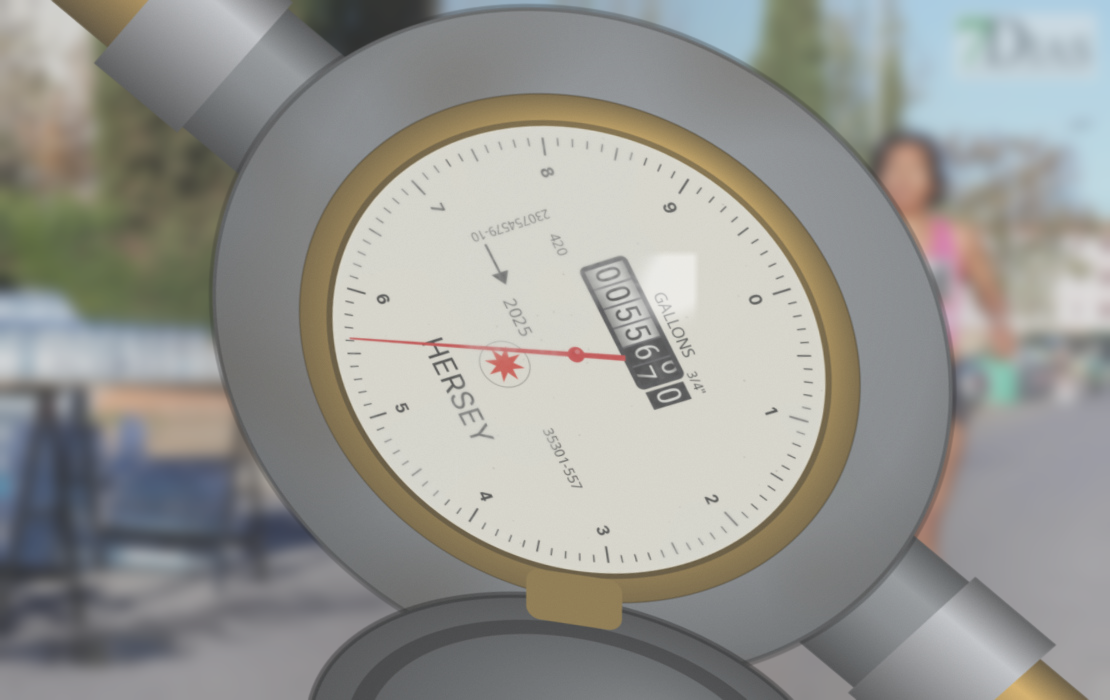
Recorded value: 55665.6 gal
